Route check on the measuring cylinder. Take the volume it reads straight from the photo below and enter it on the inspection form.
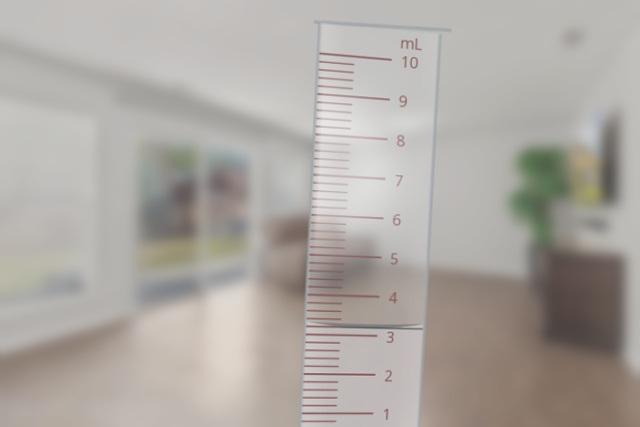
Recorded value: 3.2 mL
